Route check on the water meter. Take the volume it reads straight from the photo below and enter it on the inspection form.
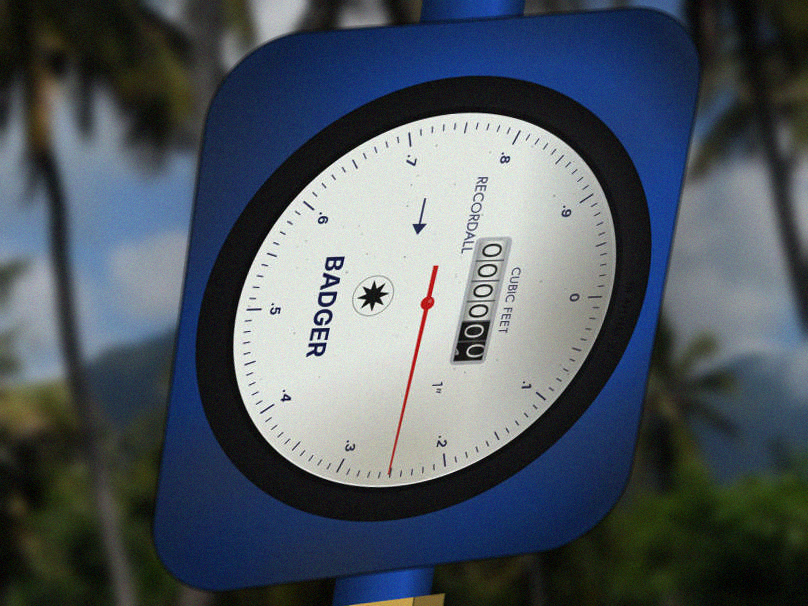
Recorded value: 0.25 ft³
